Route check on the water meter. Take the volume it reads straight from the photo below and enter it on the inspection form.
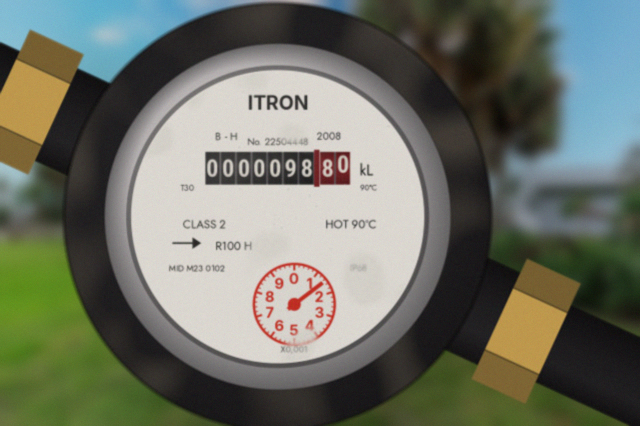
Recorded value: 98.801 kL
